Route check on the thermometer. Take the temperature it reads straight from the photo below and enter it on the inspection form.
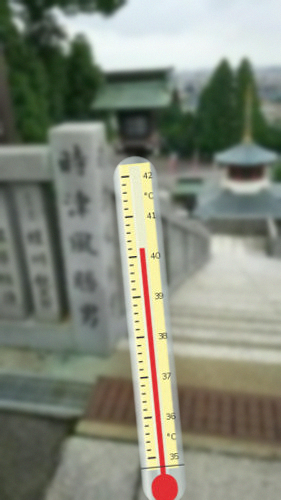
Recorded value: 40.2 °C
